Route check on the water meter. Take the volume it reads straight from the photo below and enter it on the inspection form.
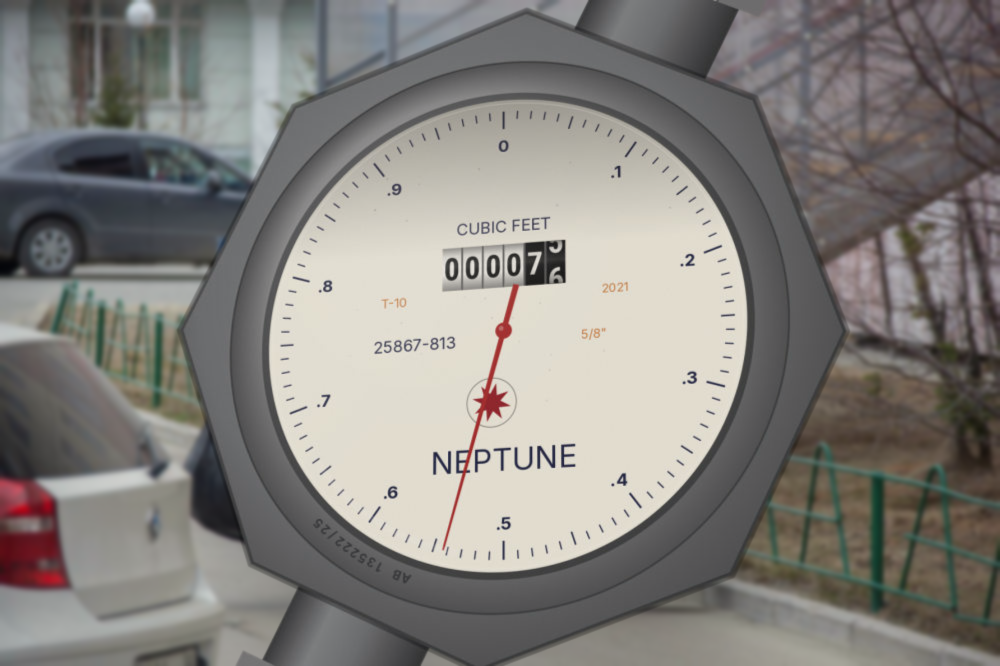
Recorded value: 75.54 ft³
